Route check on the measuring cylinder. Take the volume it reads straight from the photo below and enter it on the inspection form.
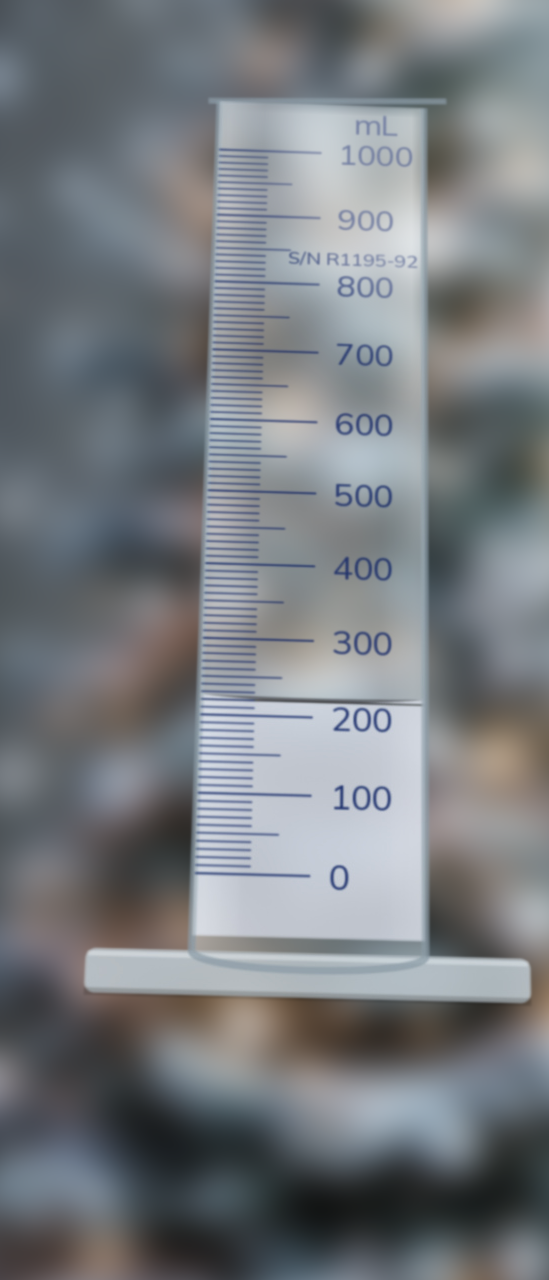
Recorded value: 220 mL
